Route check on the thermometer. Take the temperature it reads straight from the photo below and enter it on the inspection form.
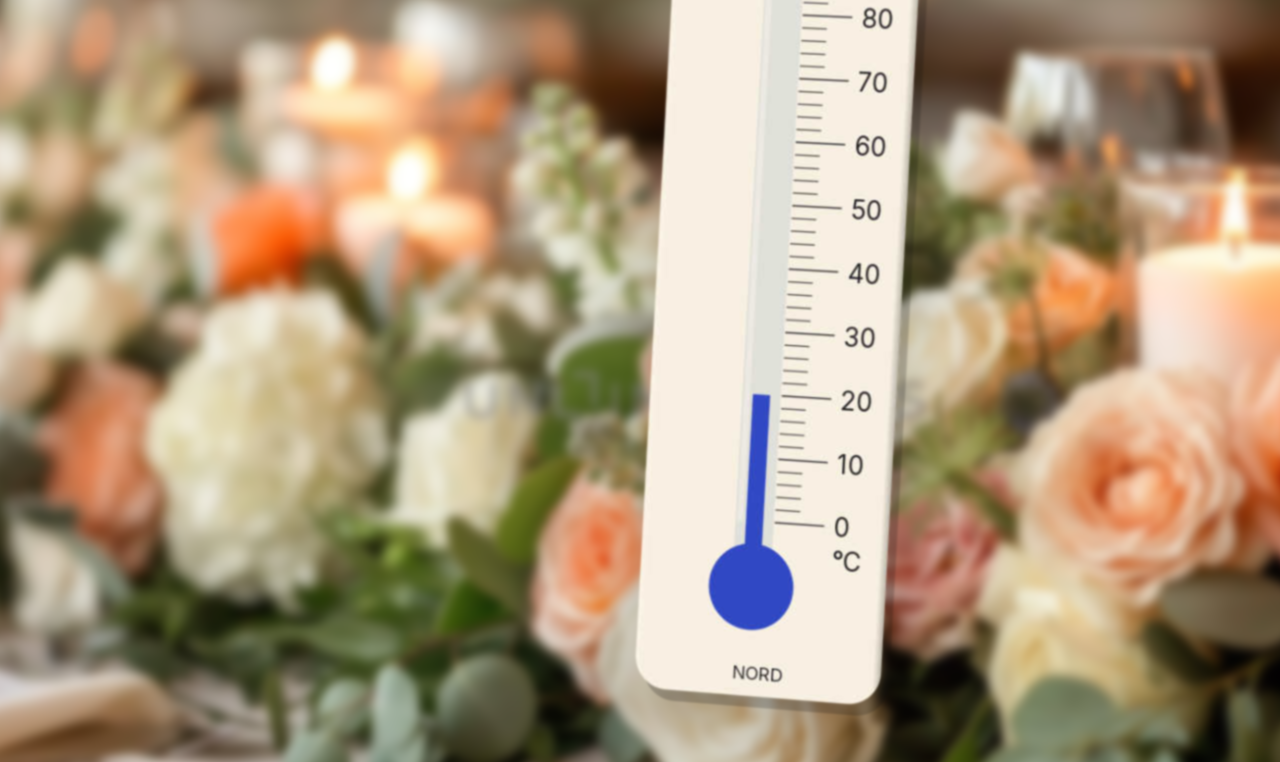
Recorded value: 20 °C
